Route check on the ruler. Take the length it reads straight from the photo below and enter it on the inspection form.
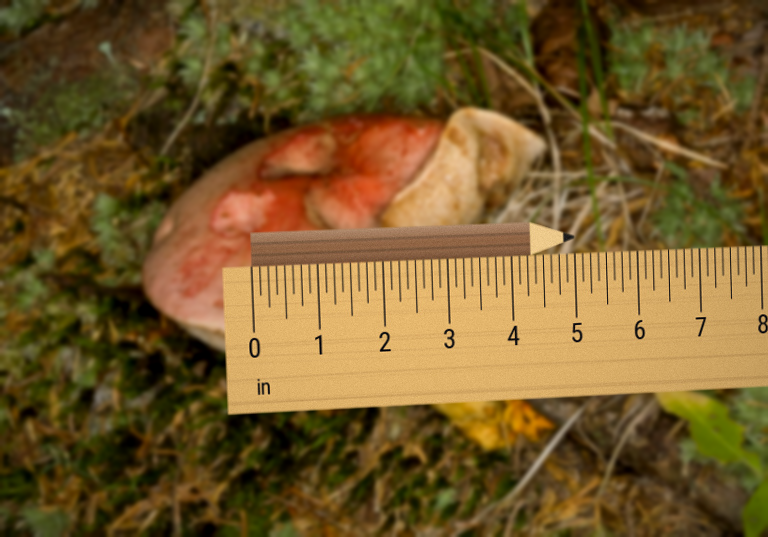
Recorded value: 5 in
